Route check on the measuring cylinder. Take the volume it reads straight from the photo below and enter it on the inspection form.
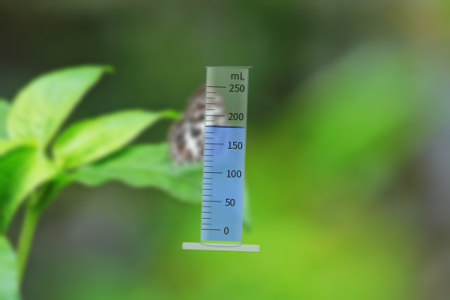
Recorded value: 180 mL
